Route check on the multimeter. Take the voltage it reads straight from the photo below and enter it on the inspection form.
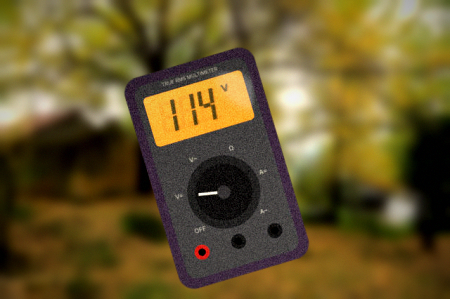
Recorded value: 114 V
